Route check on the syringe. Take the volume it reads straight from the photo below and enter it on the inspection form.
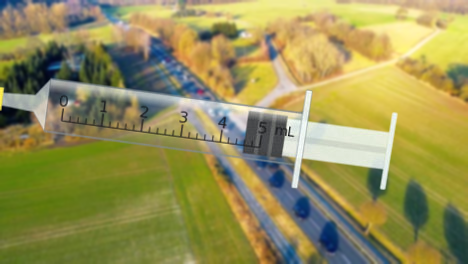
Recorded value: 4.6 mL
